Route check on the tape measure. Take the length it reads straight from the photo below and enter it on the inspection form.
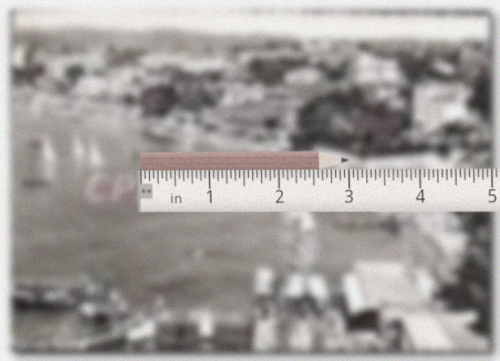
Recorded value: 3 in
